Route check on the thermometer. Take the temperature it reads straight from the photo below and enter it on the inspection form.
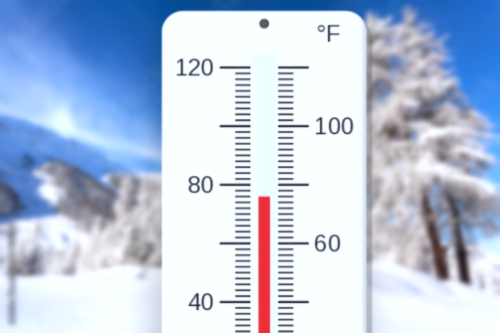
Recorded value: 76 °F
